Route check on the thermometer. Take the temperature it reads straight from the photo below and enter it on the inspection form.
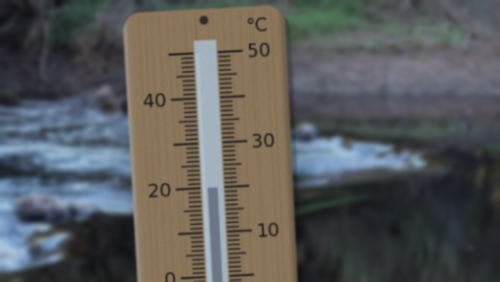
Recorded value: 20 °C
